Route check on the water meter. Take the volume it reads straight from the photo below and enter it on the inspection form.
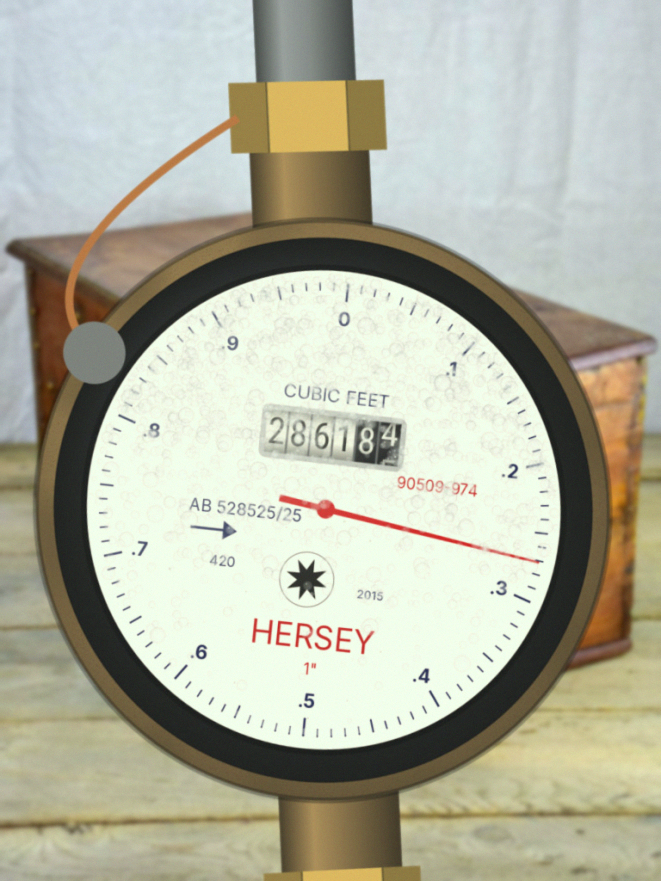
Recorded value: 286184.27 ft³
